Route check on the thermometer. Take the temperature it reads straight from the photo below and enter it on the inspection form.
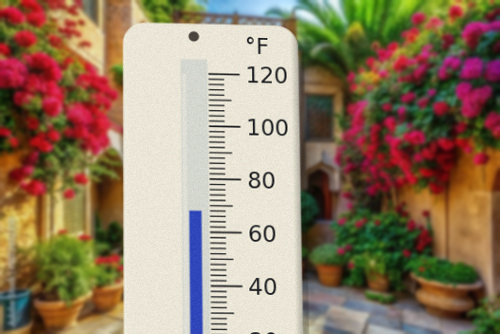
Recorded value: 68 °F
